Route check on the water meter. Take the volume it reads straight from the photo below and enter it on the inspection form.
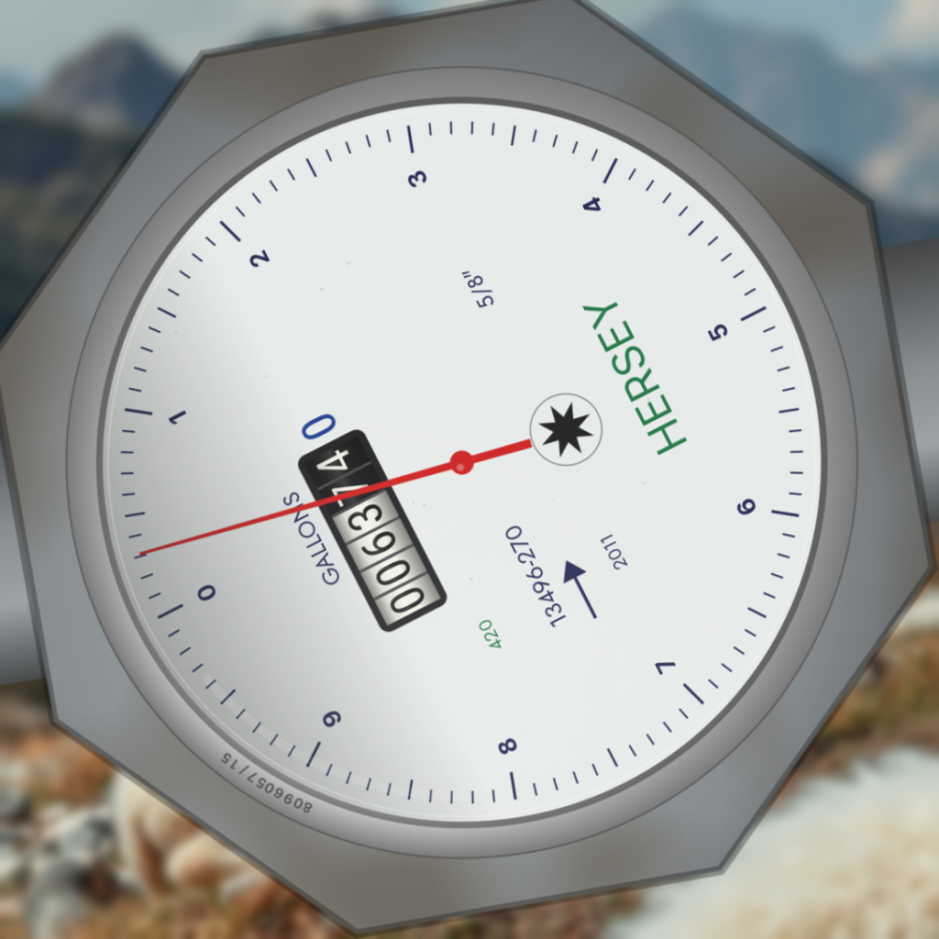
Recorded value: 63740.3 gal
